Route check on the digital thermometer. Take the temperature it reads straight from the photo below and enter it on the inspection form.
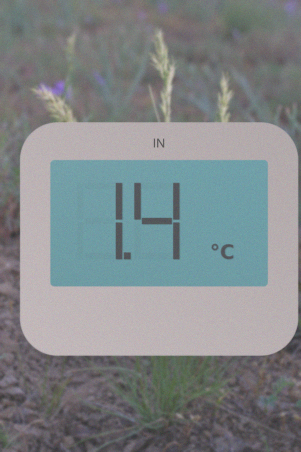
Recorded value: 1.4 °C
